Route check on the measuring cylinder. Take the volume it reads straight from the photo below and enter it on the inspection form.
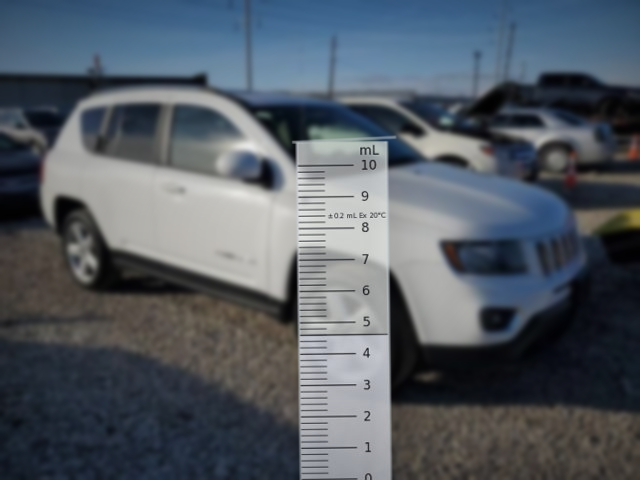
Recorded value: 4.6 mL
